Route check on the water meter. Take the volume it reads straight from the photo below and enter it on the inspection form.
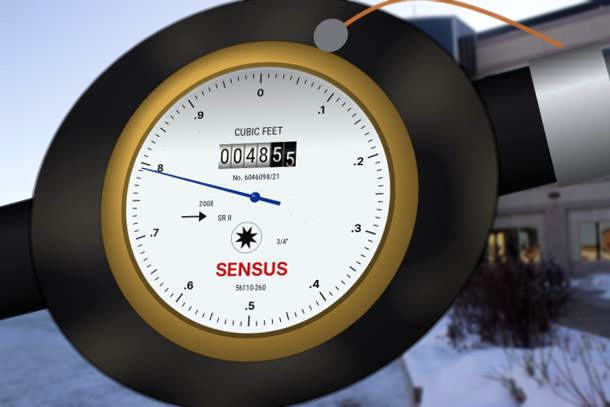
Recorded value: 4854.79 ft³
